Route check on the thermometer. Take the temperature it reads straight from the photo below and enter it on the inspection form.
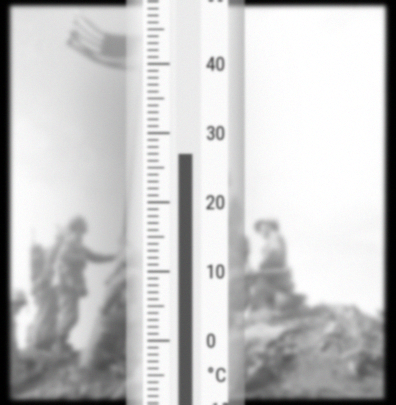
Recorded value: 27 °C
